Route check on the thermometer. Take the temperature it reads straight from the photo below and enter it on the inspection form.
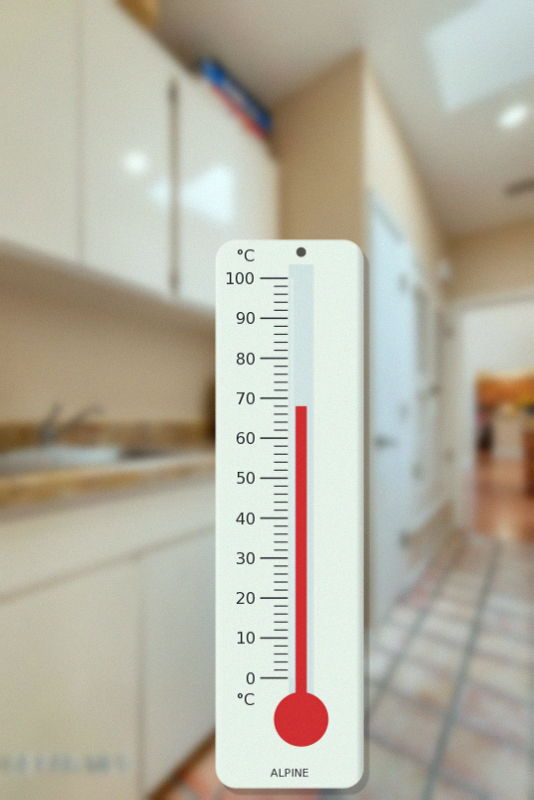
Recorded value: 68 °C
